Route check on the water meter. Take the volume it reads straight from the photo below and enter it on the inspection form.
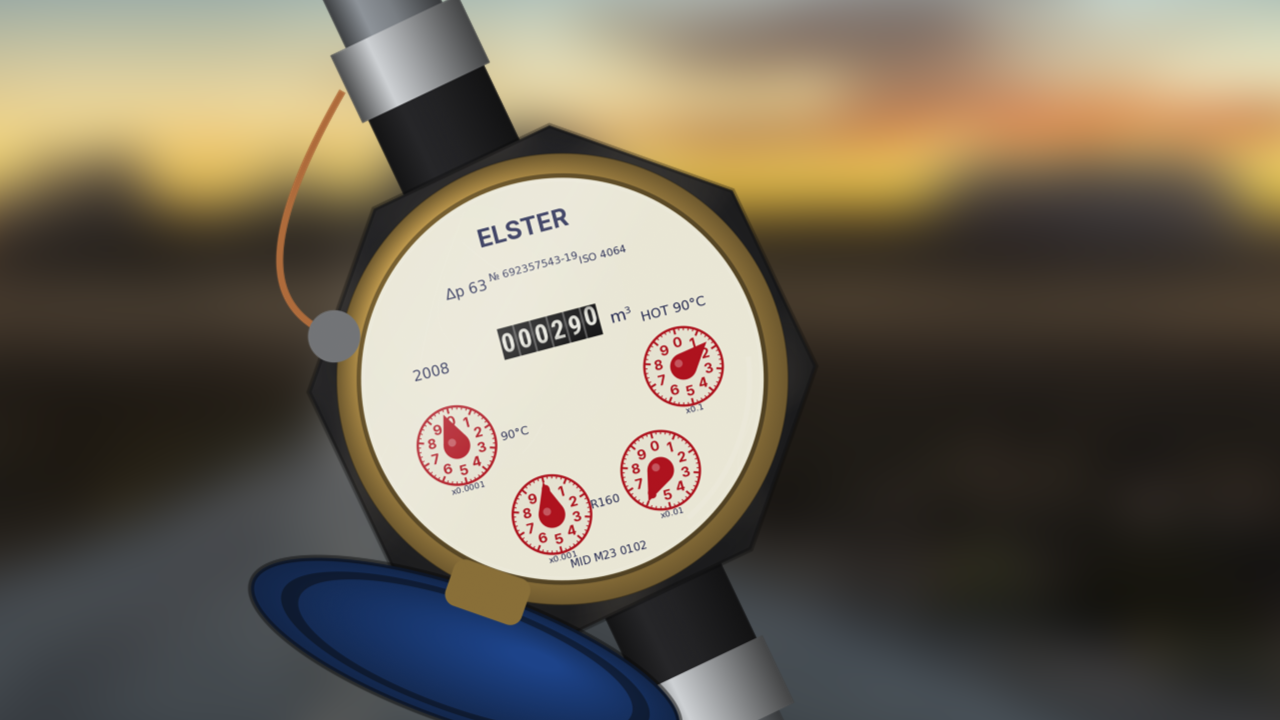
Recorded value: 290.1599 m³
